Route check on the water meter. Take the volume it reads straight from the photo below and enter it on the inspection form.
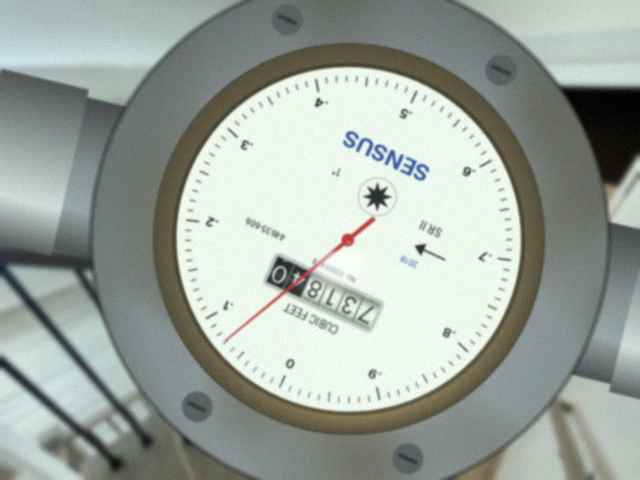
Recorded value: 731840.07 ft³
